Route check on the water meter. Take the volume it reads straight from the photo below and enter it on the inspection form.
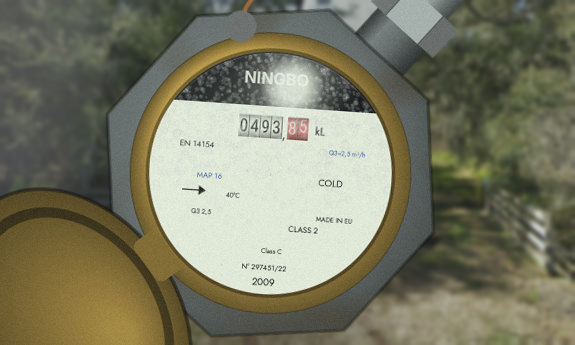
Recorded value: 493.85 kL
